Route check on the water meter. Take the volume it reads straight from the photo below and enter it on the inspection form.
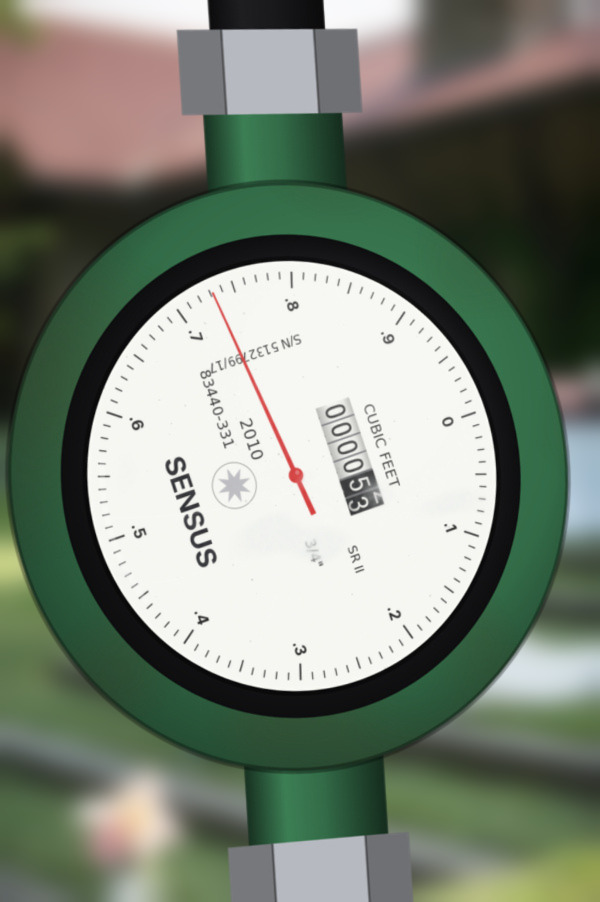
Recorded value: 52.73 ft³
